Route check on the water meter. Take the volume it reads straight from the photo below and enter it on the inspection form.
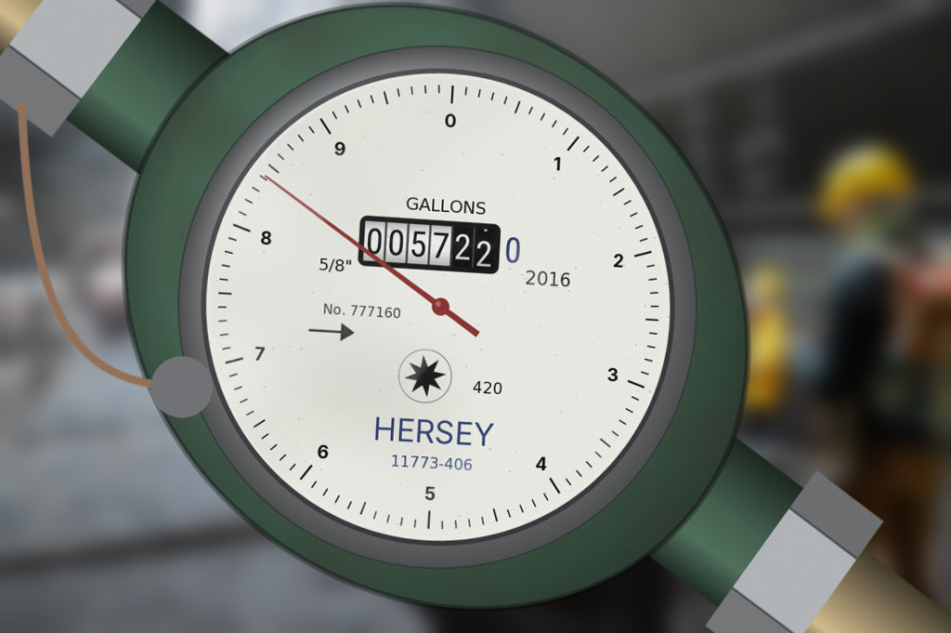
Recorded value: 57218.4 gal
